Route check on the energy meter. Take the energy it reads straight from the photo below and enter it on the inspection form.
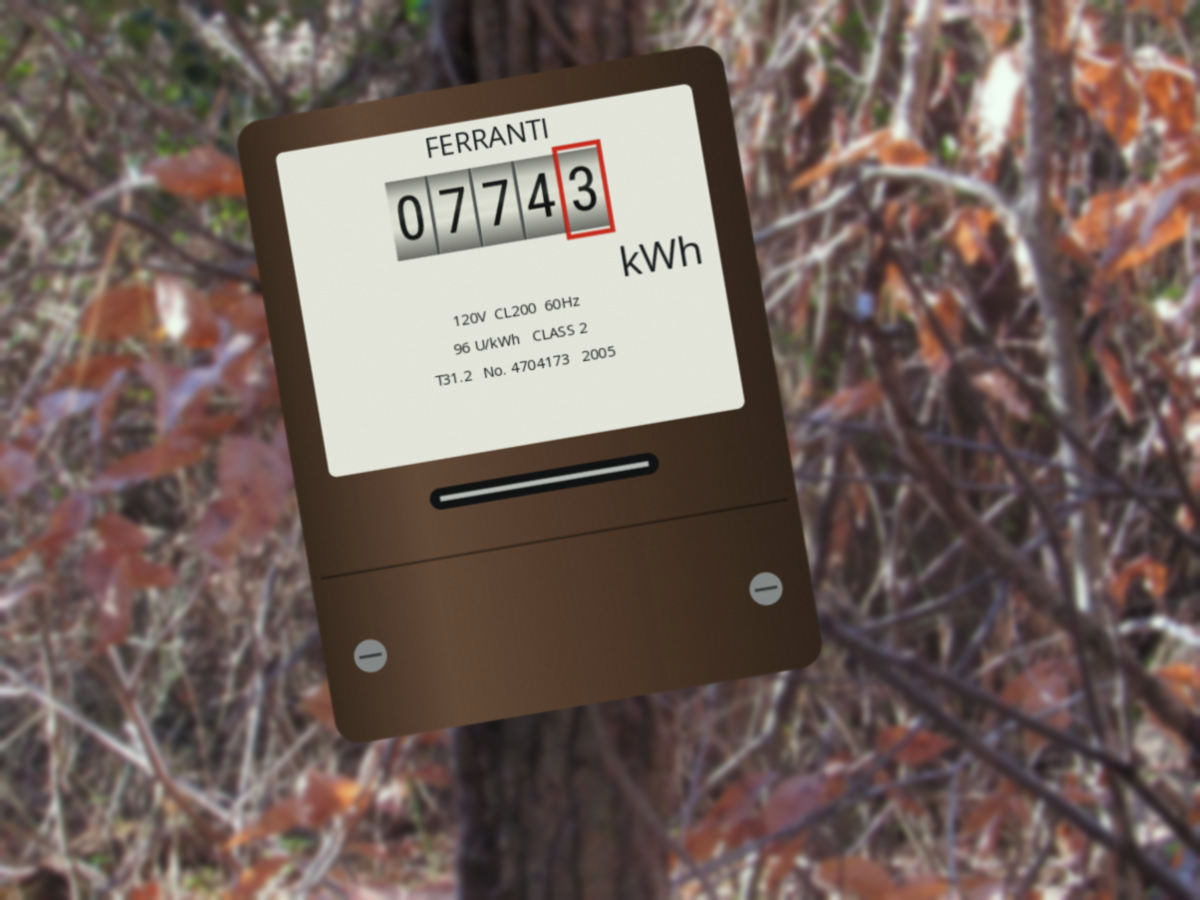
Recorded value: 774.3 kWh
